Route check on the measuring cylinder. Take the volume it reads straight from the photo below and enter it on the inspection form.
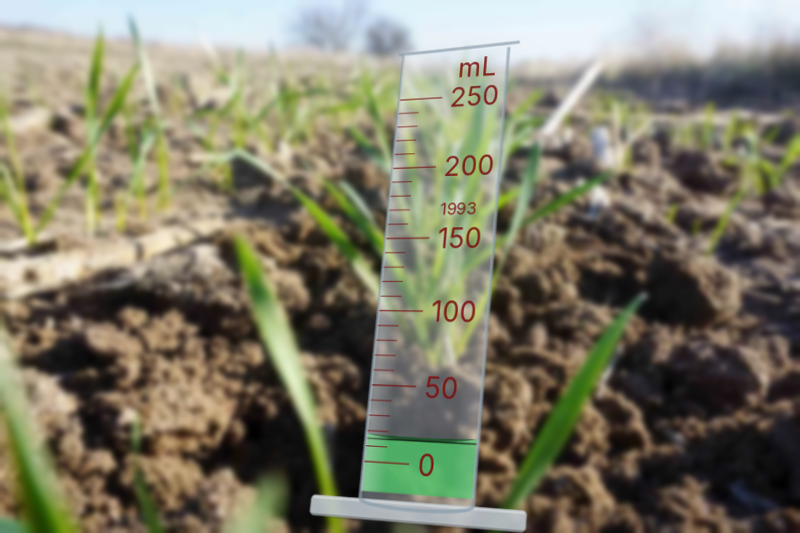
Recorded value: 15 mL
